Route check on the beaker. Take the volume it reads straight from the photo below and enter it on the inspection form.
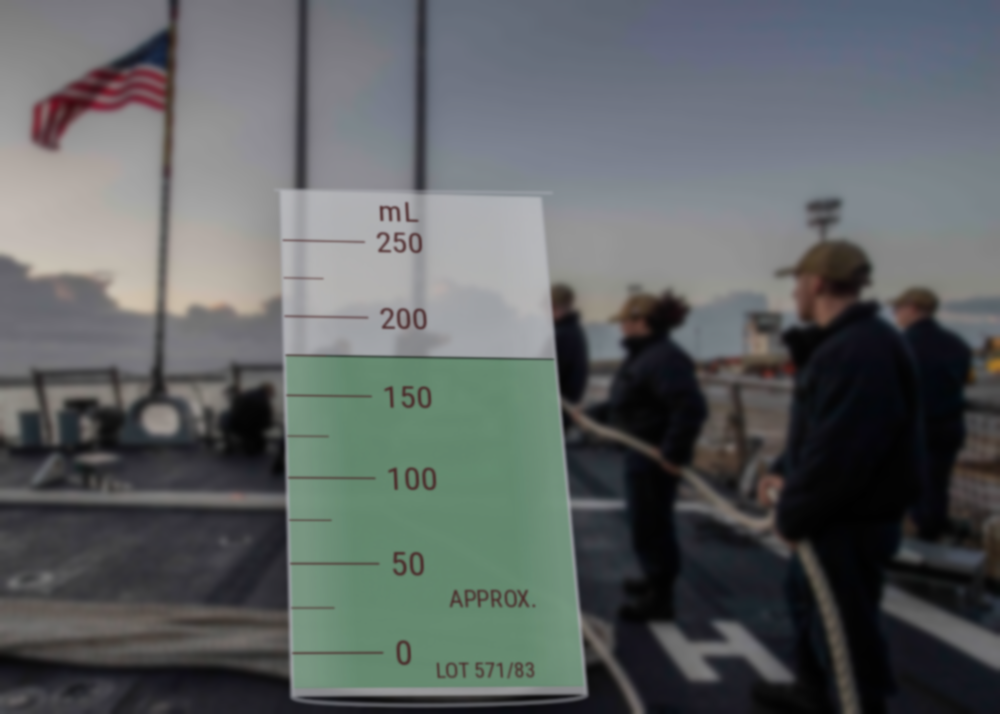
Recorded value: 175 mL
